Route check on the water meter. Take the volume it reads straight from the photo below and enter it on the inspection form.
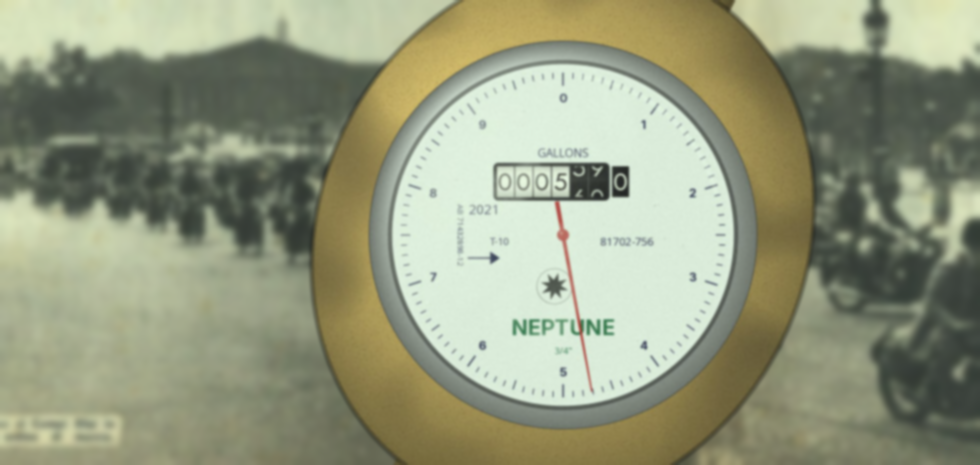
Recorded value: 5594.7 gal
